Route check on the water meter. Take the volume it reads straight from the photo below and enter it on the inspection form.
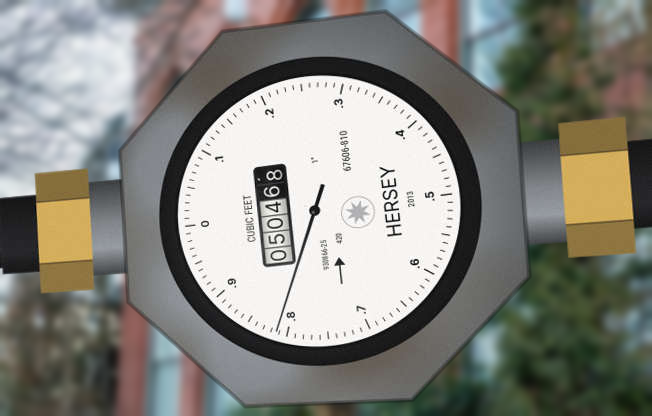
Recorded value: 50467.81 ft³
